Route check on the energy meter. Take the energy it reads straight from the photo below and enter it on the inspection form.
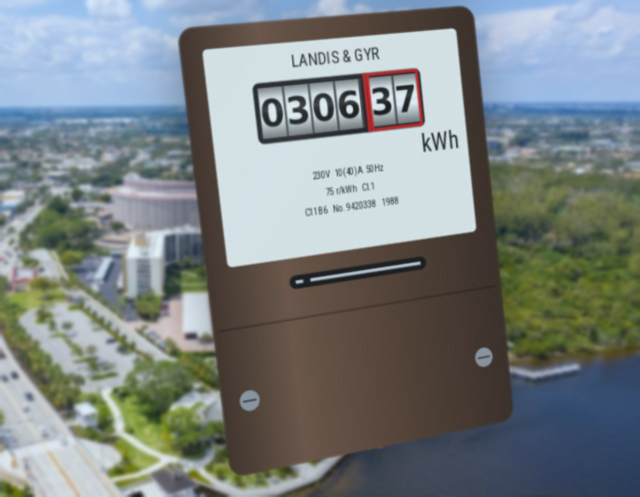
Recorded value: 306.37 kWh
